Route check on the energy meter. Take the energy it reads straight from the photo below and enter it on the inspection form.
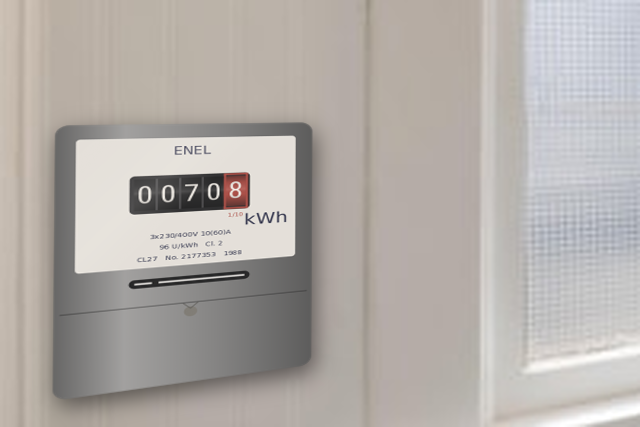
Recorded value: 70.8 kWh
